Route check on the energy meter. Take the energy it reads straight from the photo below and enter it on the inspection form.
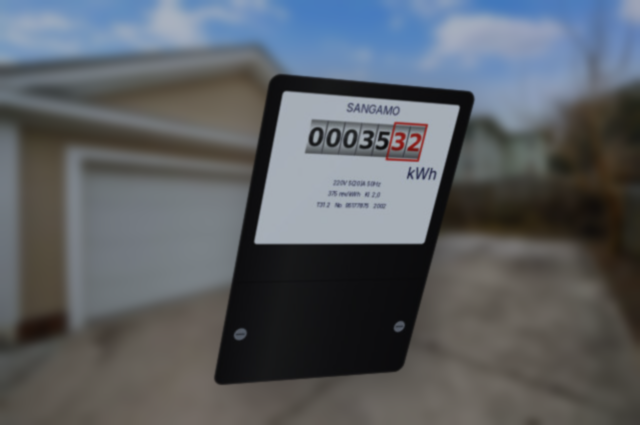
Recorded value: 35.32 kWh
